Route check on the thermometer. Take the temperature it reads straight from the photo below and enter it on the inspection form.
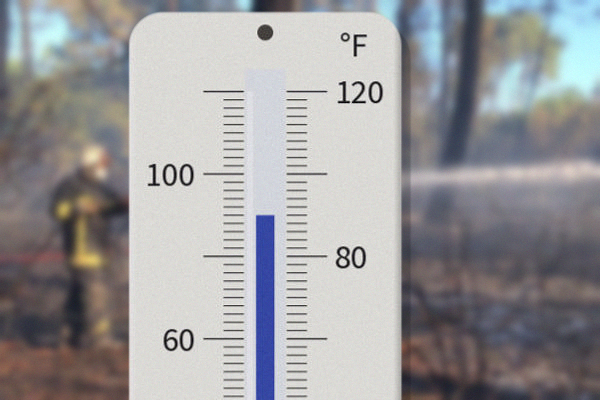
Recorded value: 90 °F
